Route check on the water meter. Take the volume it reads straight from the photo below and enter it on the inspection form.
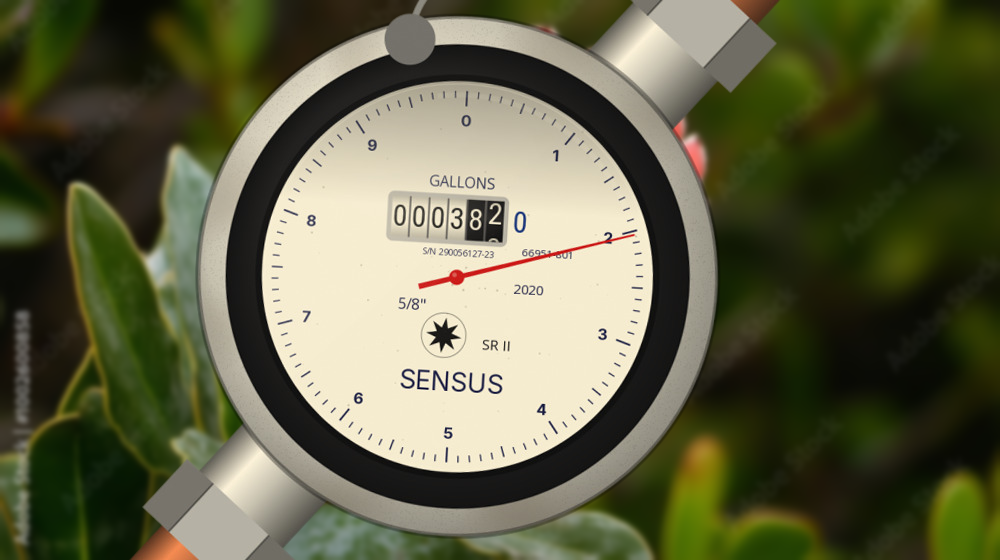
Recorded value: 3822.0 gal
